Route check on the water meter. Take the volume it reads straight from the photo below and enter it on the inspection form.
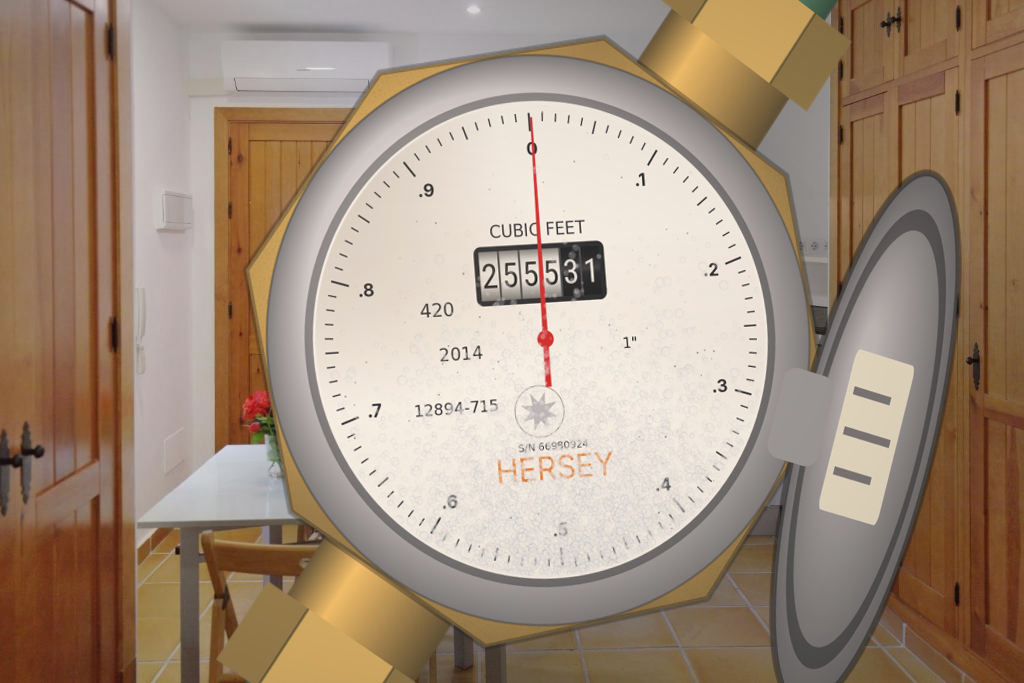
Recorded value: 255531.00 ft³
